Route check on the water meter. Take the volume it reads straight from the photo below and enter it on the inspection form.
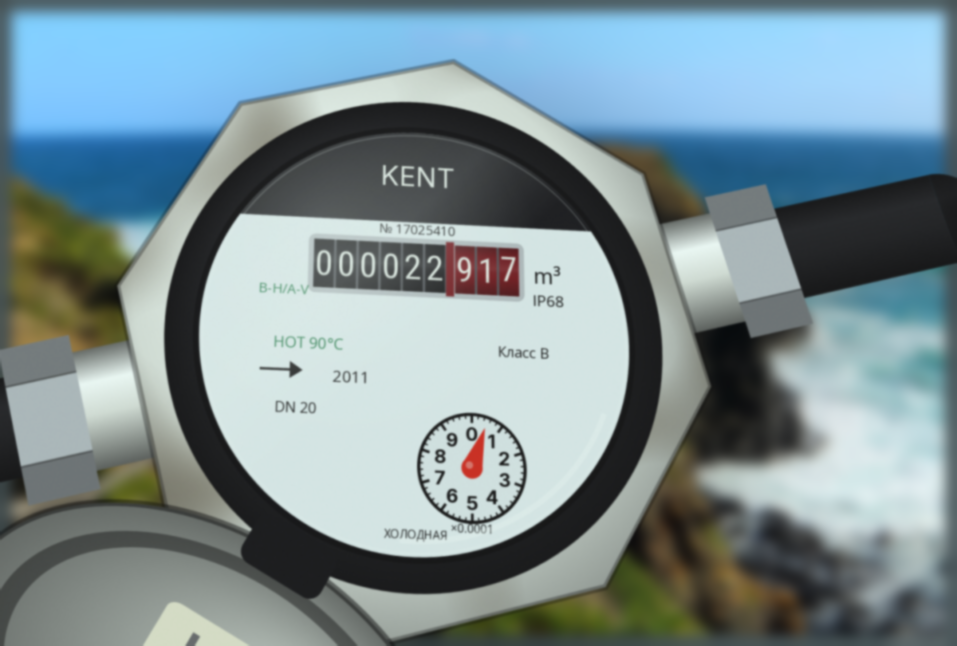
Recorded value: 22.9170 m³
